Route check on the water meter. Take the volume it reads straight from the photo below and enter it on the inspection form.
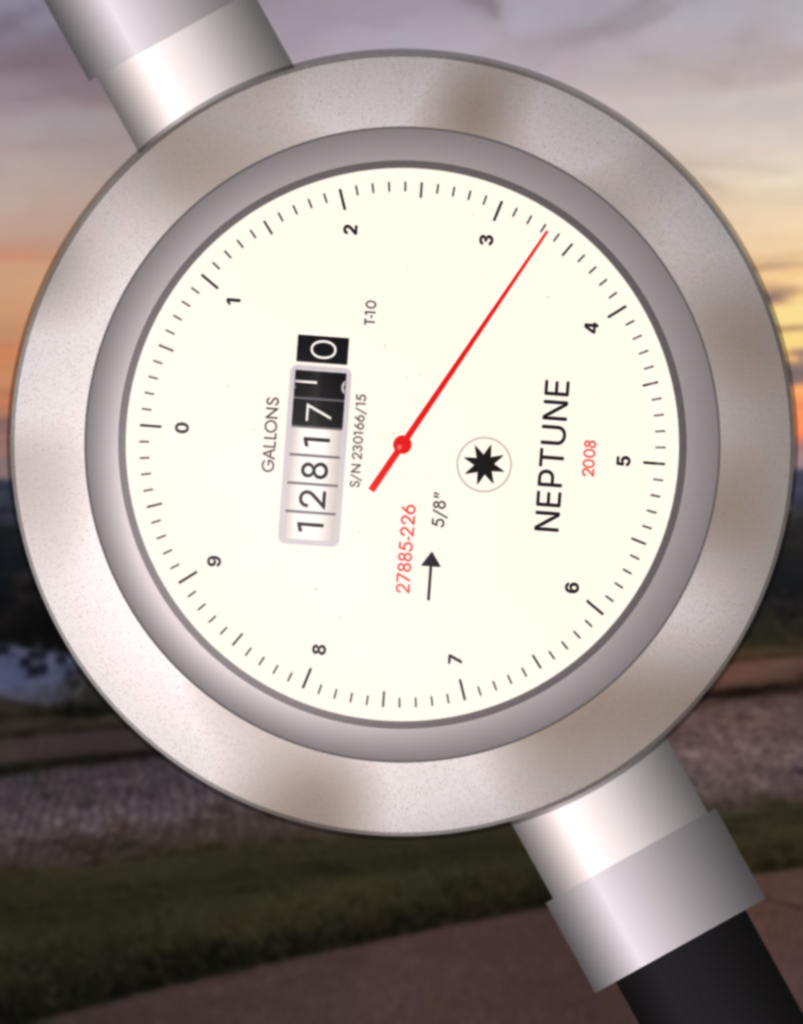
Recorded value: 1281713.3 gal
